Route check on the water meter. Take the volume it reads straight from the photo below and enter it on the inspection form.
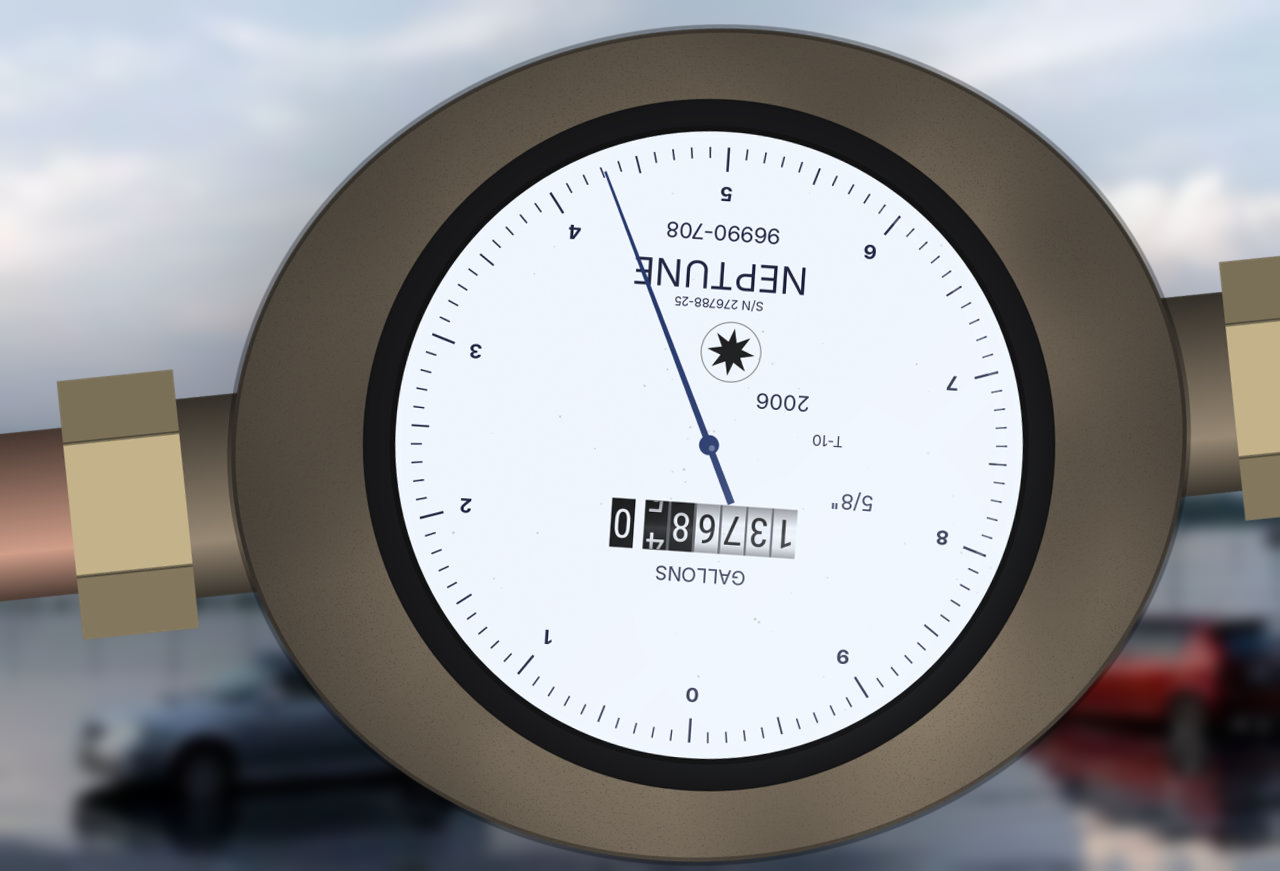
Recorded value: 1376844.3 gal
